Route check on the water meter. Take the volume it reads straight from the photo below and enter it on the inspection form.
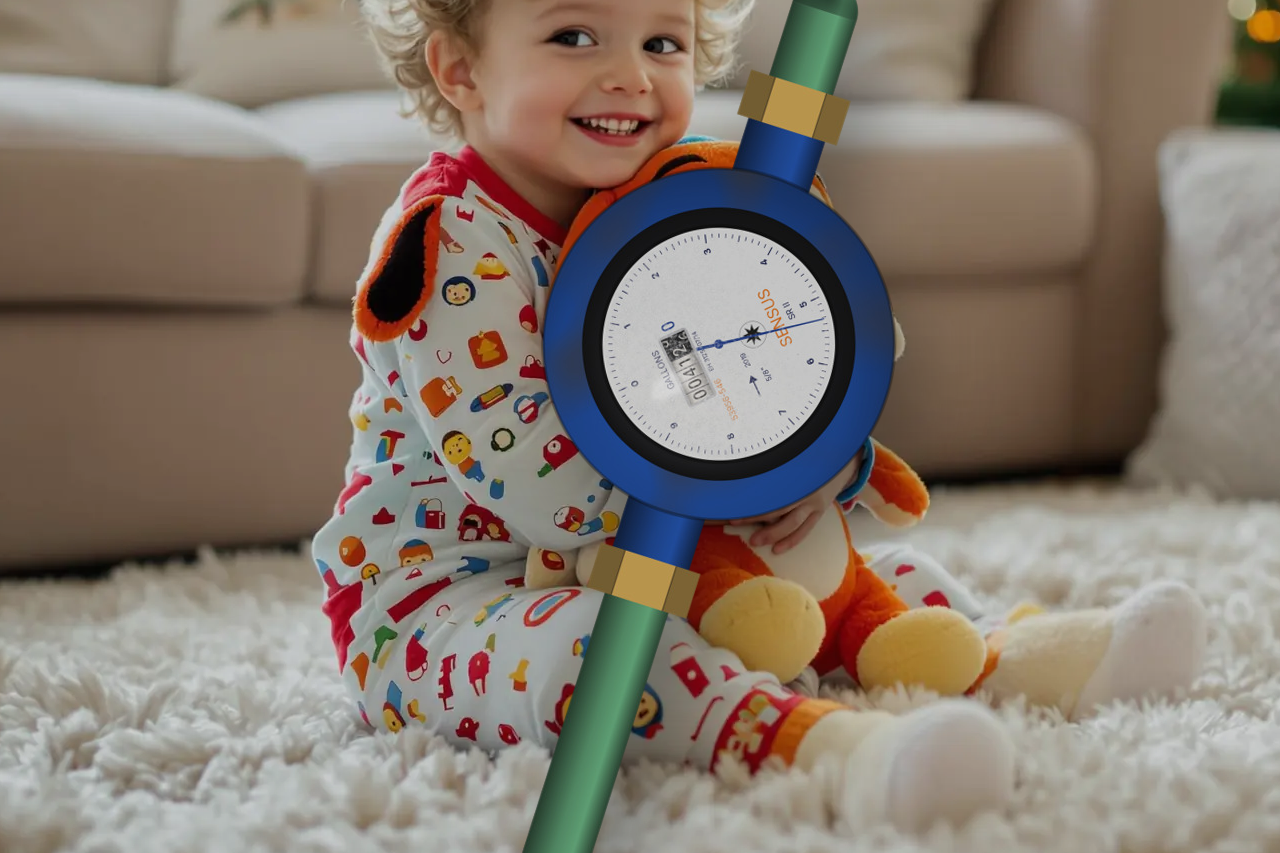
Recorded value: 41255.3 gal
